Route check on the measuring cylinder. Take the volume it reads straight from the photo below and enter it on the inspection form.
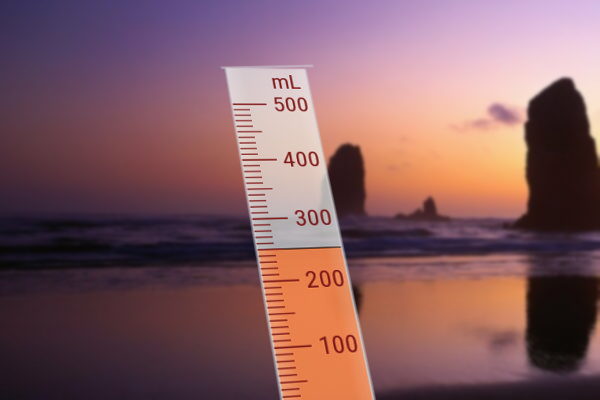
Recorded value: 250 mL
